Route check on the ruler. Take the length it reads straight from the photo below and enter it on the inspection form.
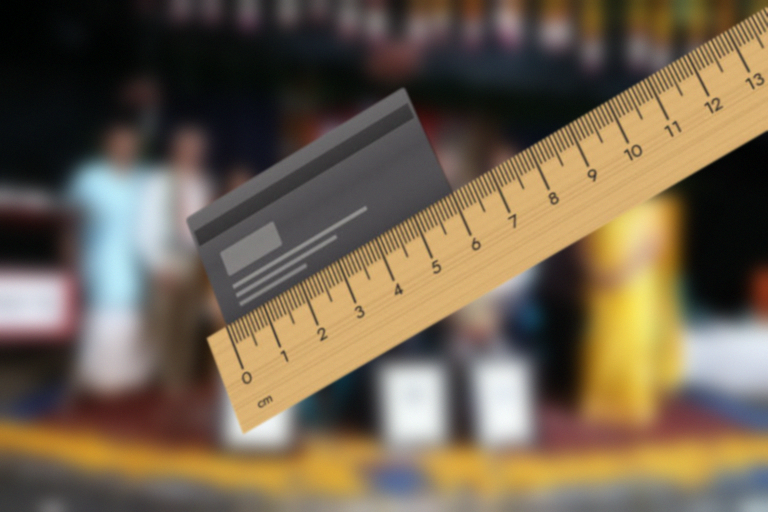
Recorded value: 6 cm
